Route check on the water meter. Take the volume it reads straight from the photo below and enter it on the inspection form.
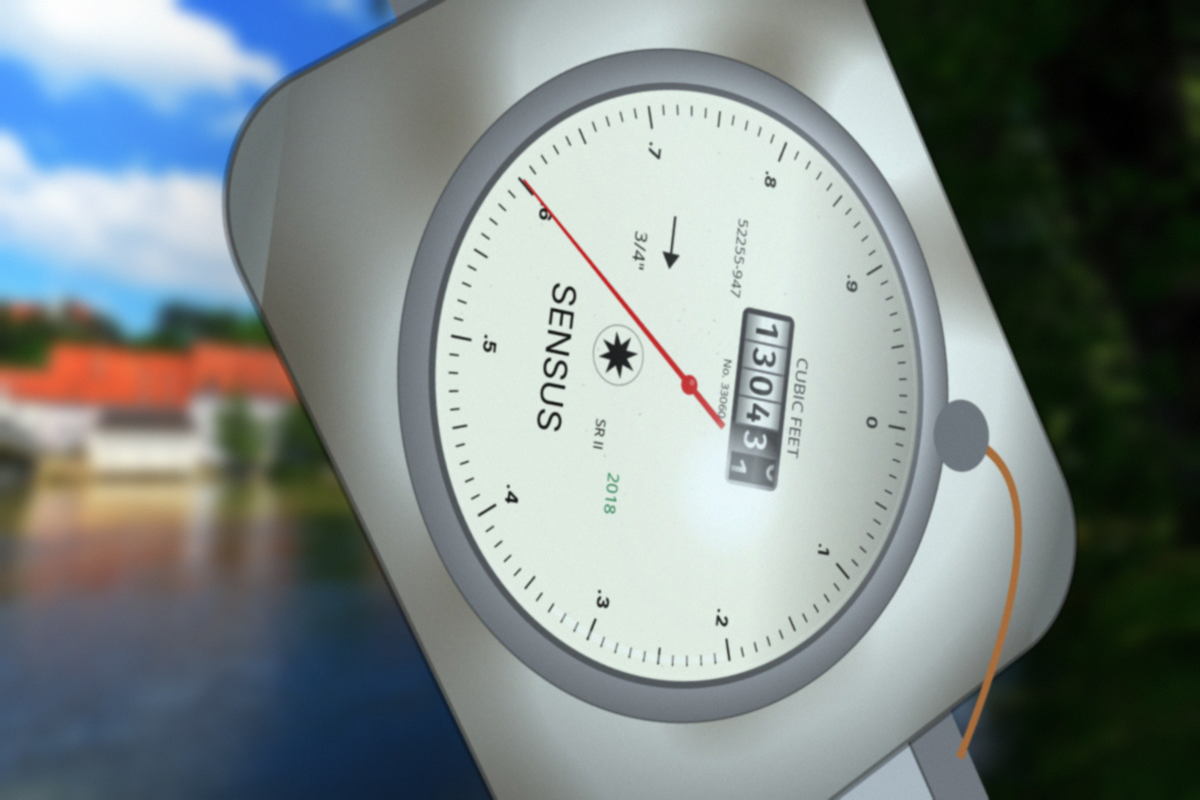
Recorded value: 130430.60 ft³
